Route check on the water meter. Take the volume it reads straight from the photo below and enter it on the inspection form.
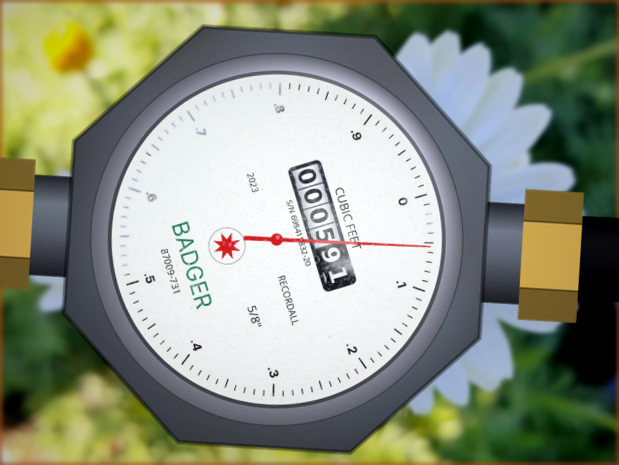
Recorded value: 591.05 ft³
